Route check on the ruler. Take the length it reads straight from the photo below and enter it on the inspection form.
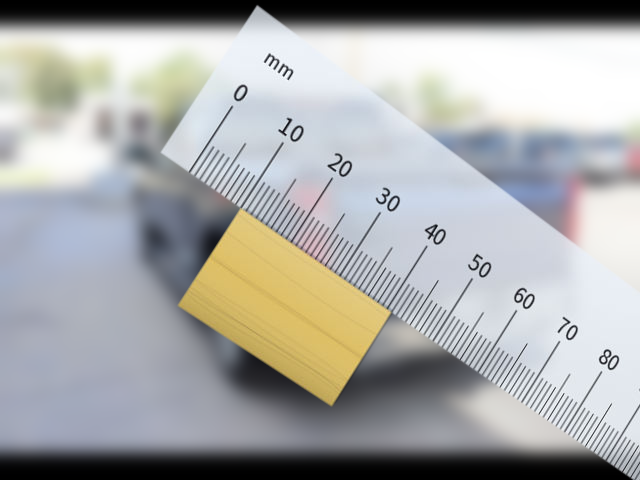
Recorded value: 31 mm
